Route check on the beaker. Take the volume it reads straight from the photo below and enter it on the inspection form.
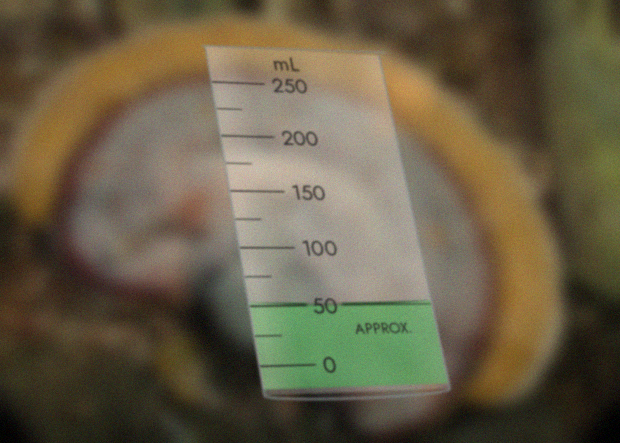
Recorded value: 50 mL
